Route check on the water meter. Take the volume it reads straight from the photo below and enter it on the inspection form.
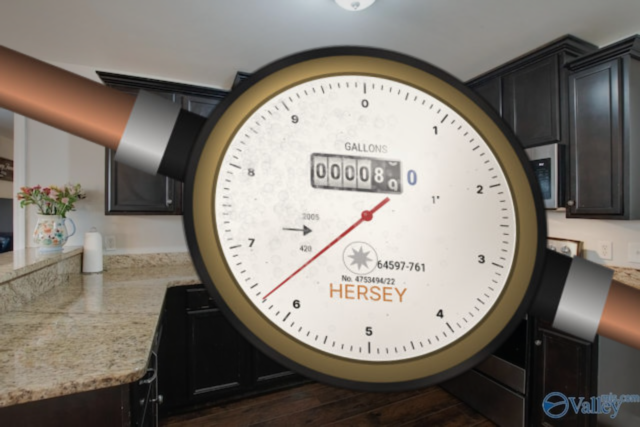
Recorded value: 886.3 gal
